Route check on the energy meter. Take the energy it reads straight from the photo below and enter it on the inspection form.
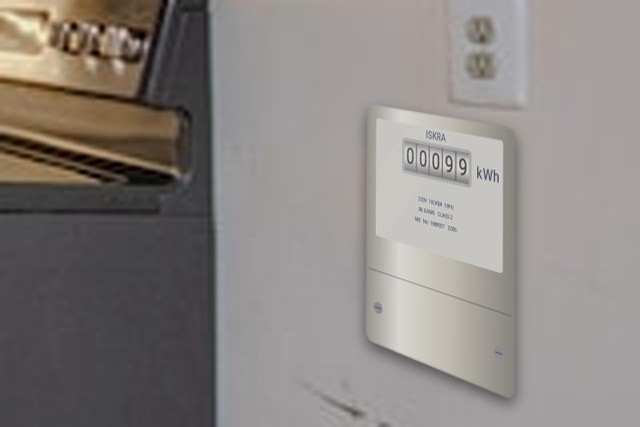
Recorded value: 99 kWh
